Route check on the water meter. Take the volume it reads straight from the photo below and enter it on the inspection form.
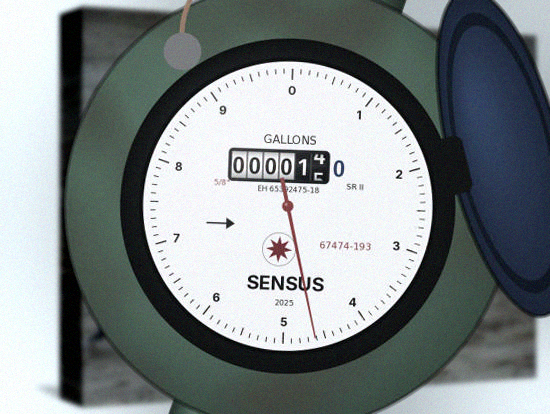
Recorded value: 144.6 gal
